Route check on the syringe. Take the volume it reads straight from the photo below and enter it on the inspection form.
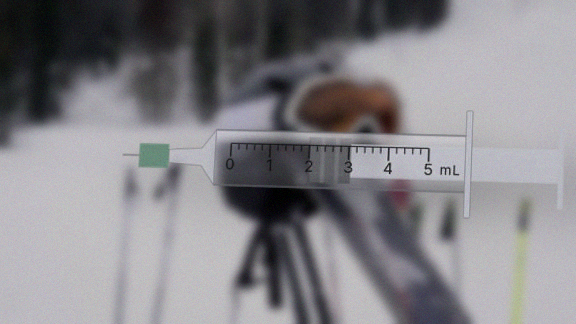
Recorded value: 2 mL
